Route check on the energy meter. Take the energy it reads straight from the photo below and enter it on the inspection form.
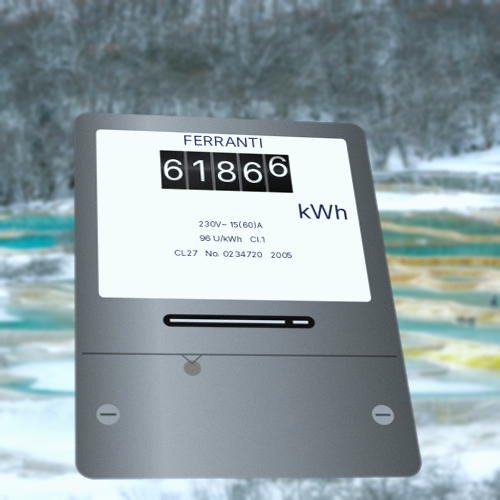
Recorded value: 61866 kWh
